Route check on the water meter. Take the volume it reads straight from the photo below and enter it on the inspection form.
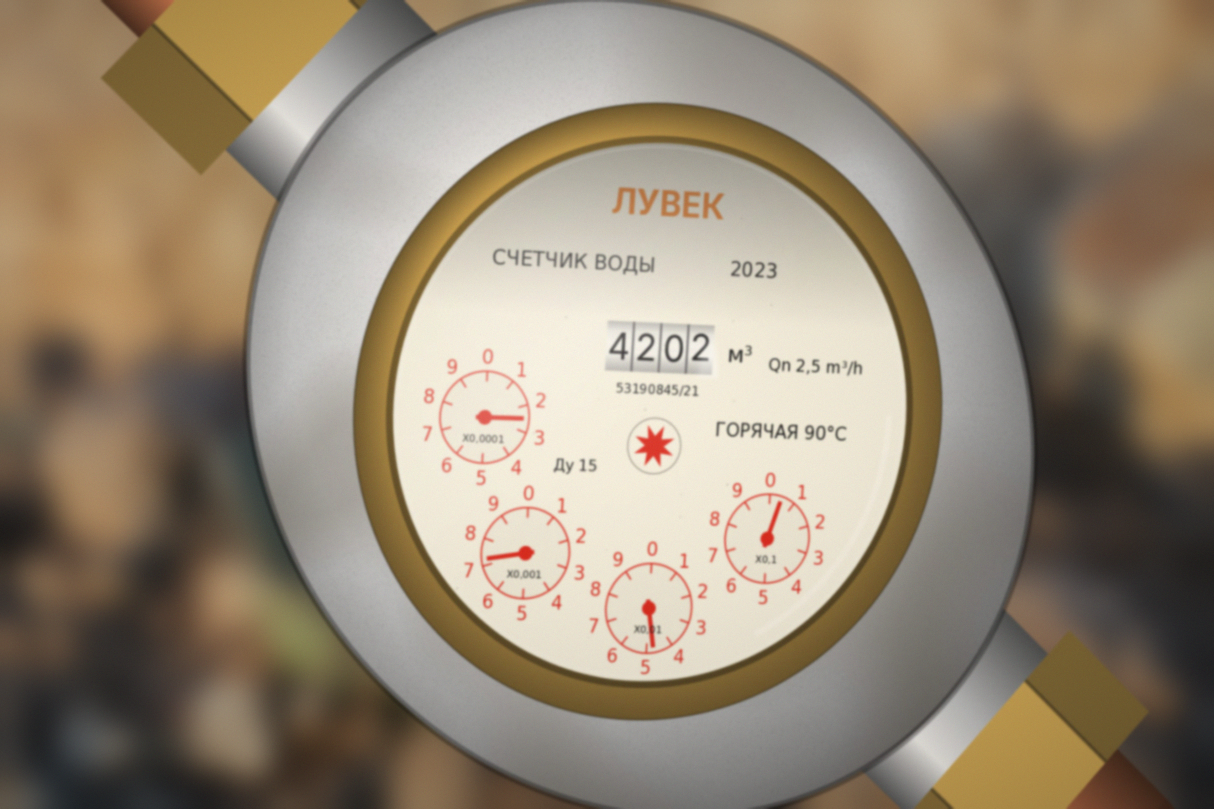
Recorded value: 4202.0472 m³
